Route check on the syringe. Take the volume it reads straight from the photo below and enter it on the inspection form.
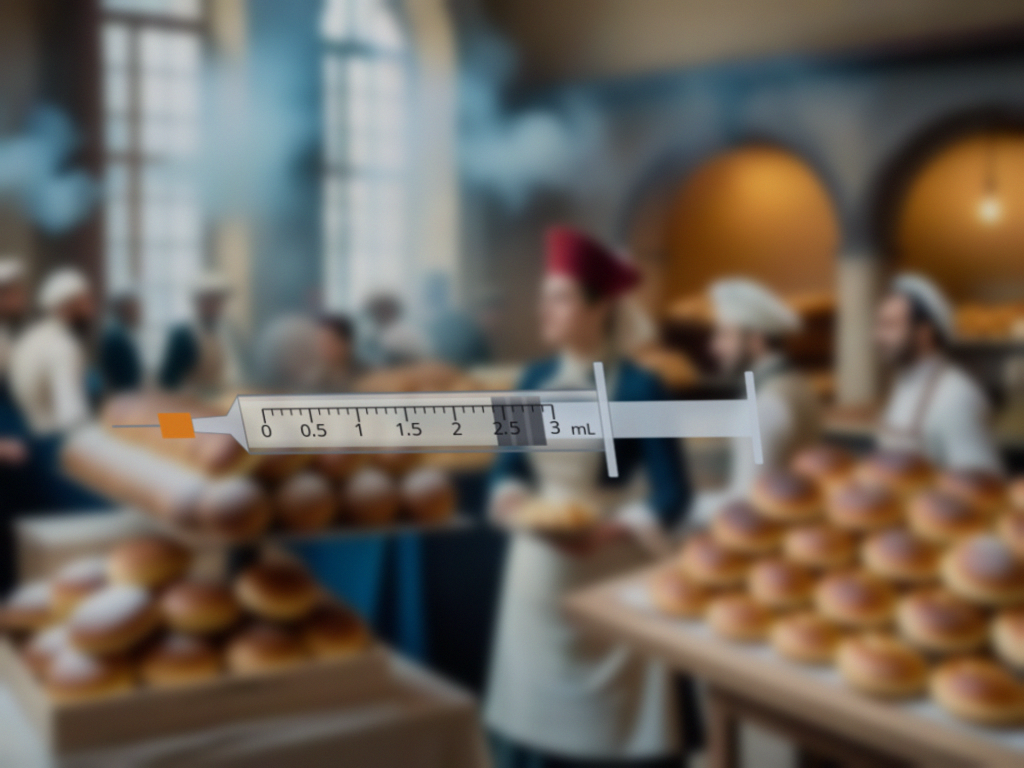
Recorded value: 2.4 mL
